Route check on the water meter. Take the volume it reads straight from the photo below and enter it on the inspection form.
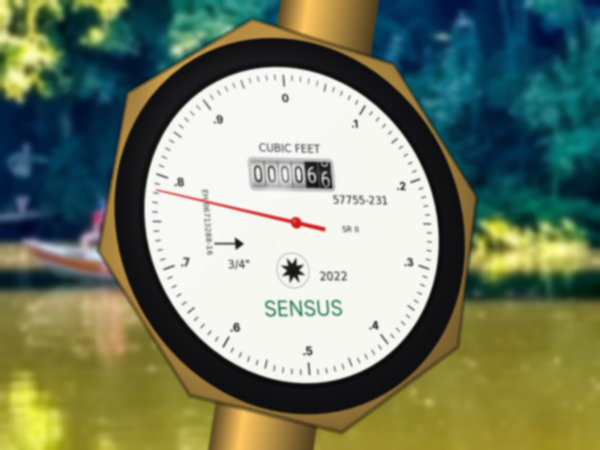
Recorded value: 65.78 ft³
